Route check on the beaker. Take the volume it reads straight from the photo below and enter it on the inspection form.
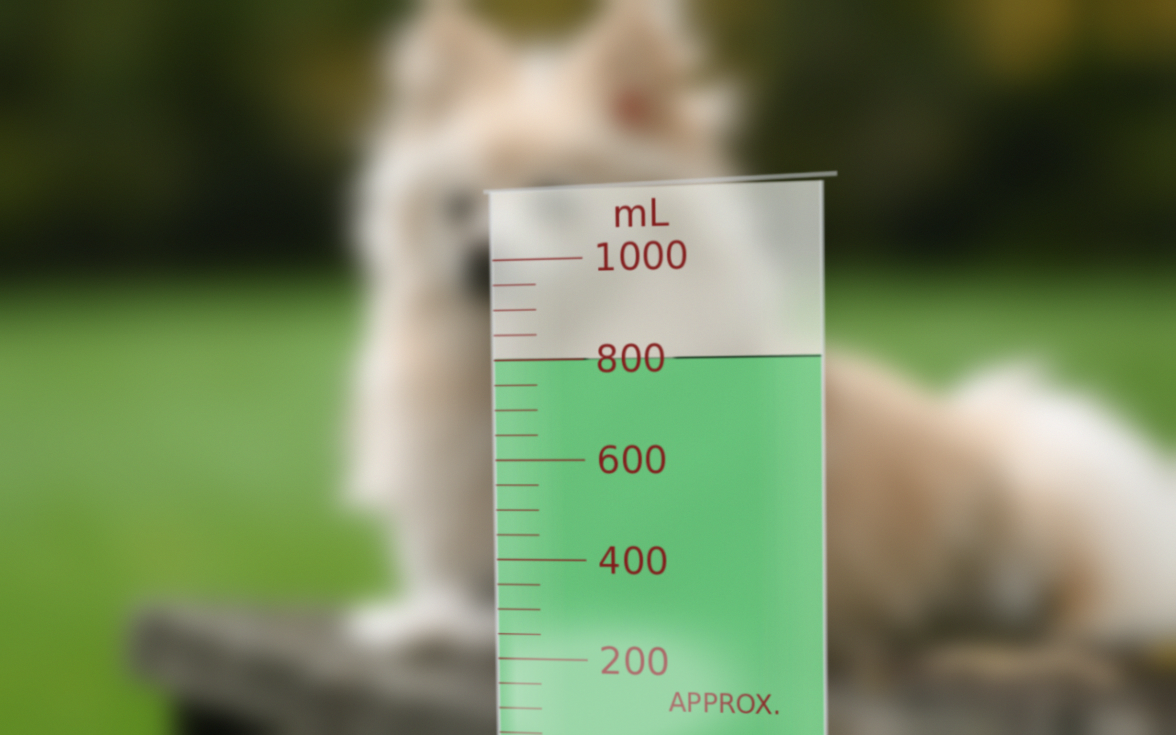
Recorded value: 800 mL
